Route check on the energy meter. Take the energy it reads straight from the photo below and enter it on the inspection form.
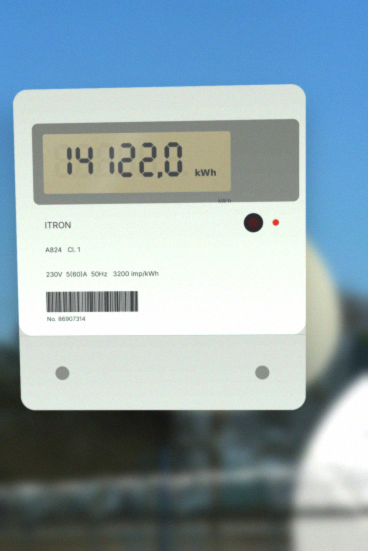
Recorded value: 14122.0 kWh
